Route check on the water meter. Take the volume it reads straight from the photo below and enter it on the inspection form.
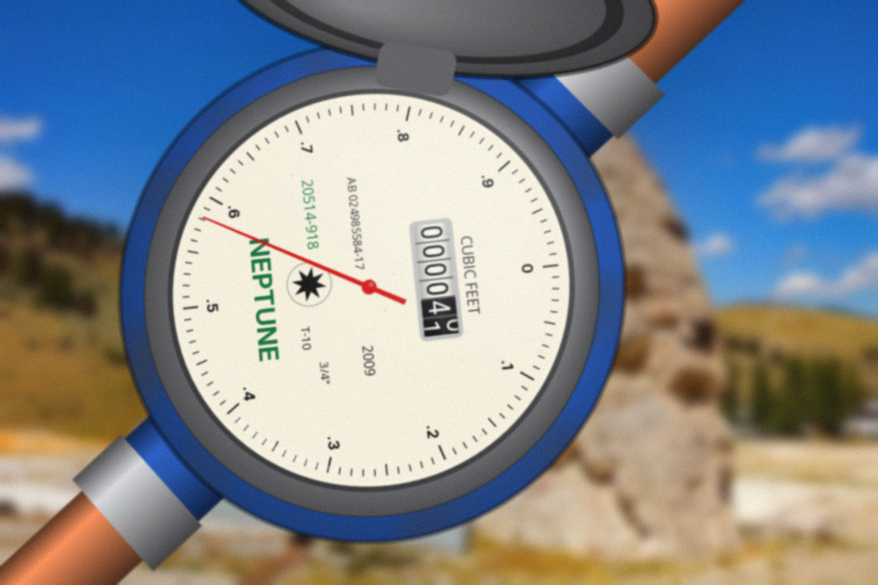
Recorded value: 40.58 ft³
